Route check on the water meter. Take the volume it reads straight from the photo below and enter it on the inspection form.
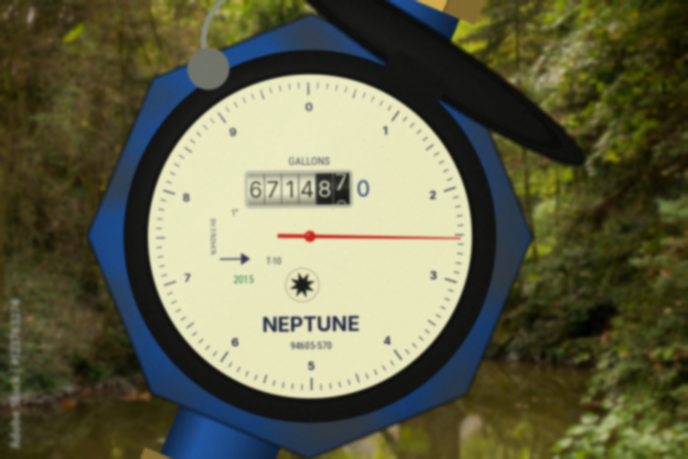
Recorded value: 6714872.5 gal
